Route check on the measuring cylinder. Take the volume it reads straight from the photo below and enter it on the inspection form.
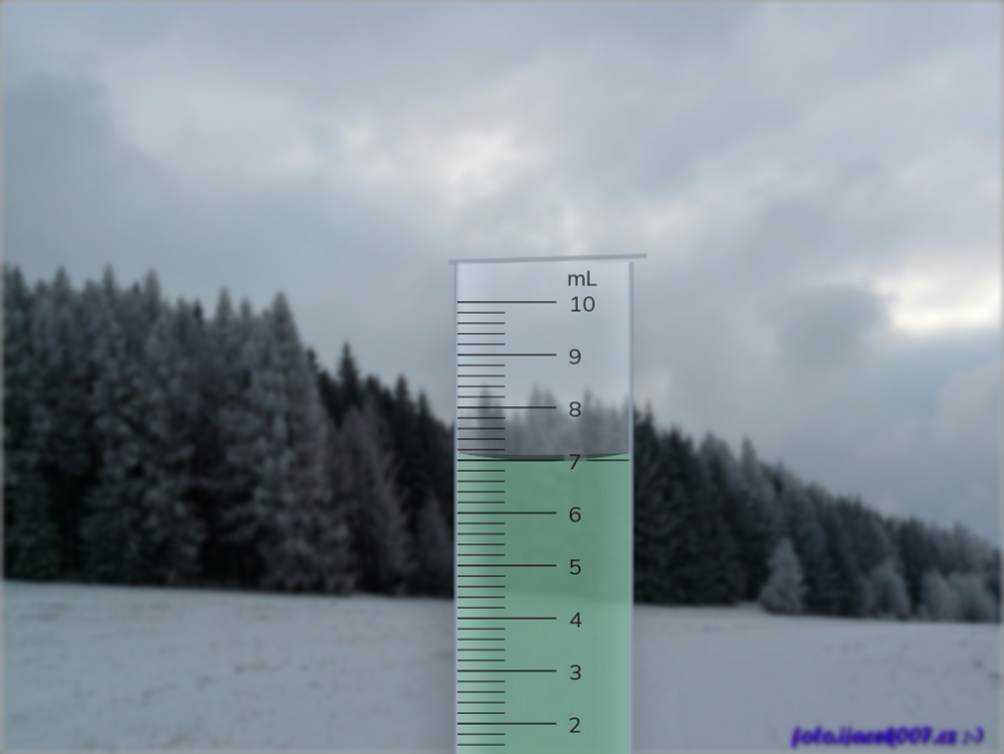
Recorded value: 7 mL
